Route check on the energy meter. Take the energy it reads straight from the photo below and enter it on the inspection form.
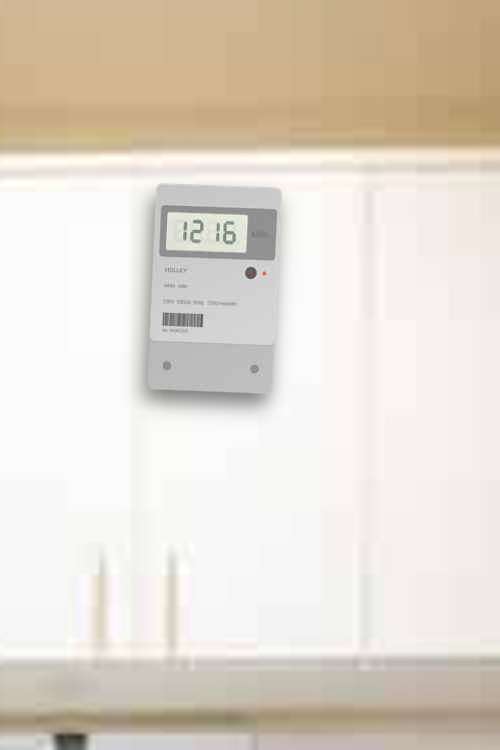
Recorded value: 1216 kWh
